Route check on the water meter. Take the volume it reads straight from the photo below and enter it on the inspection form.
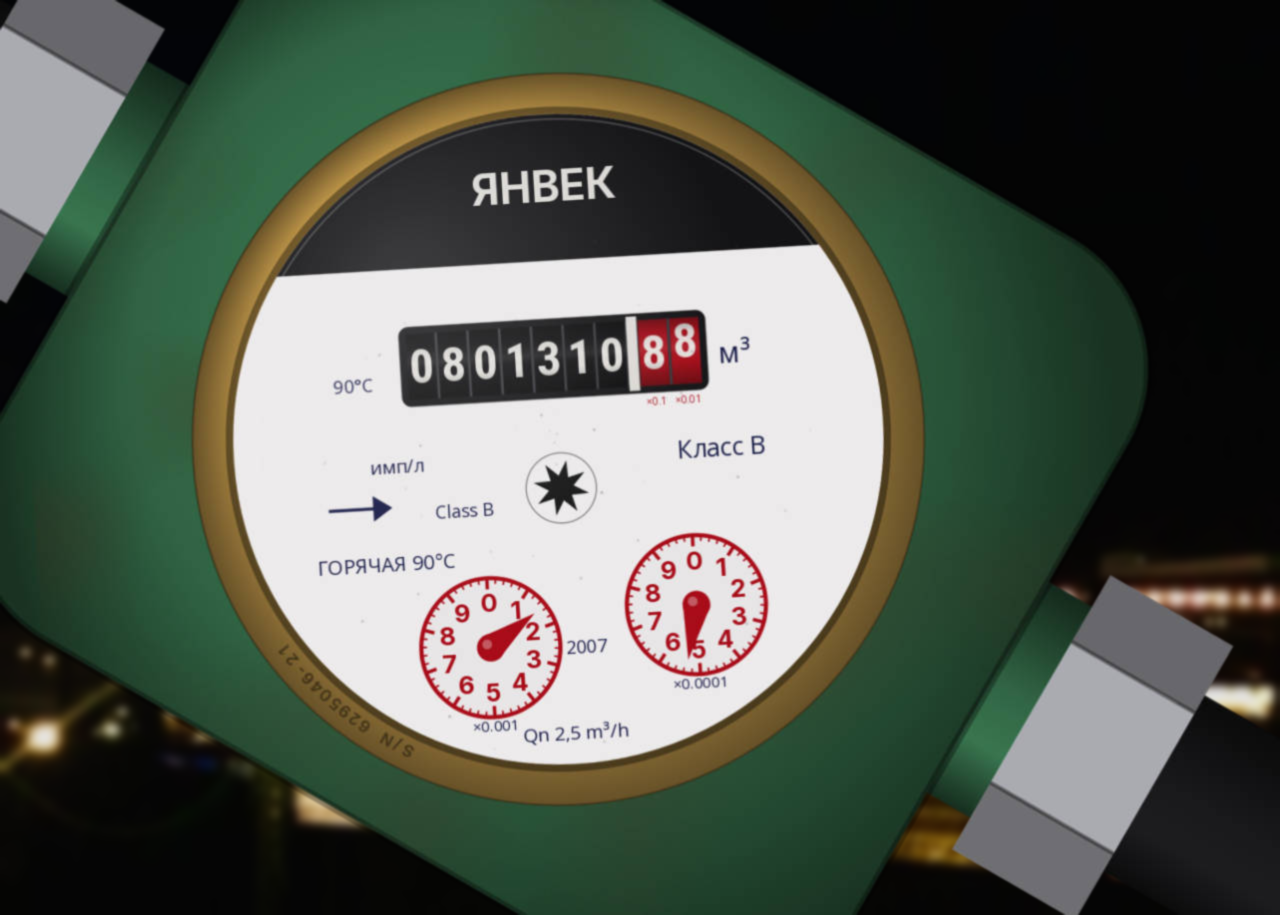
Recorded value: 801310.8815 m³
